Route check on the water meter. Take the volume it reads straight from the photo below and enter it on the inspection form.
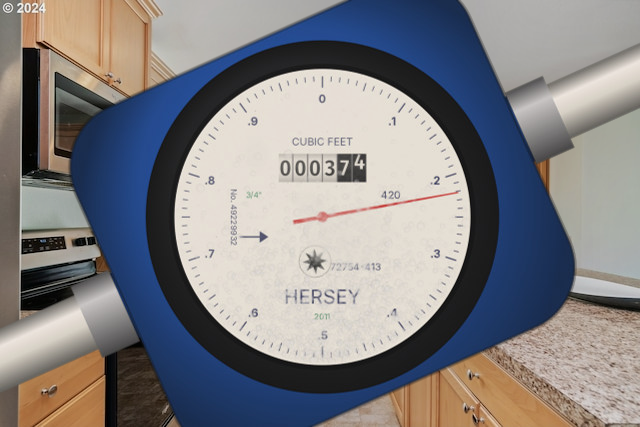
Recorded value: 374.22 ft³
